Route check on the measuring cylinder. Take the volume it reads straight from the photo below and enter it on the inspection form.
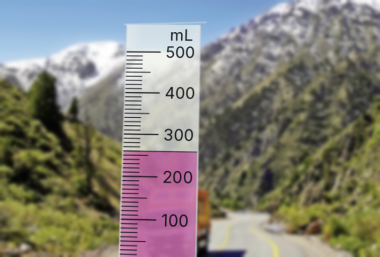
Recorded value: 260 mL
